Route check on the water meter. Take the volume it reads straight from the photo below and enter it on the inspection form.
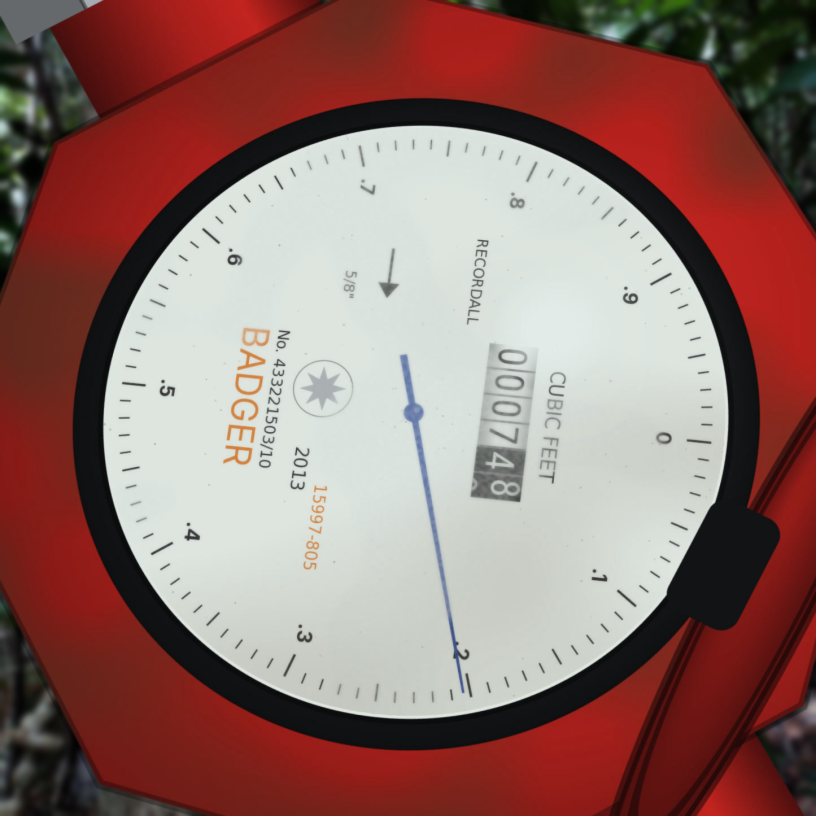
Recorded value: 748.20 ft³
